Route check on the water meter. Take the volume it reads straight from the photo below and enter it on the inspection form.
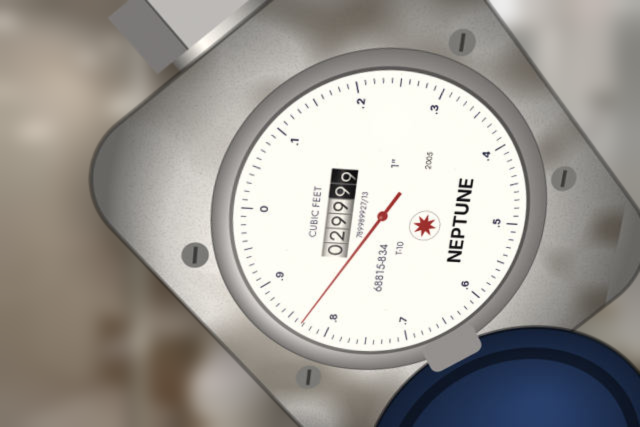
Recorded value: 29998.83 ft³
